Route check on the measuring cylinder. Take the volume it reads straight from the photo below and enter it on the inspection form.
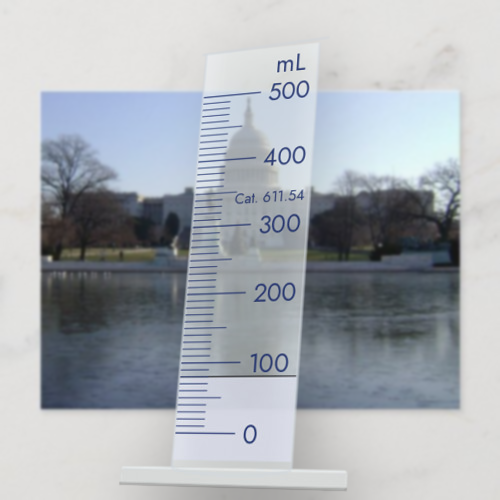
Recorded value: 80 mL
